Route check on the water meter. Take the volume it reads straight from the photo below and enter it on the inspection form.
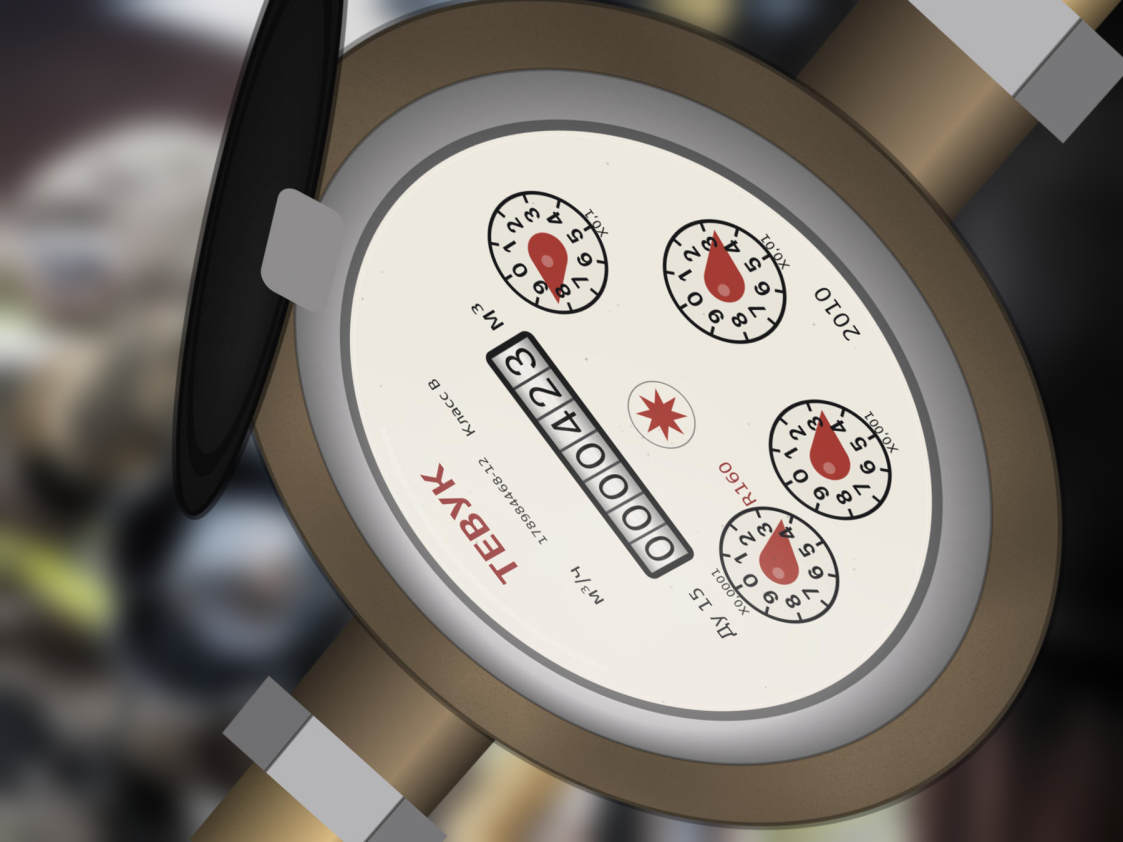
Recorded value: 423.8333 m³
